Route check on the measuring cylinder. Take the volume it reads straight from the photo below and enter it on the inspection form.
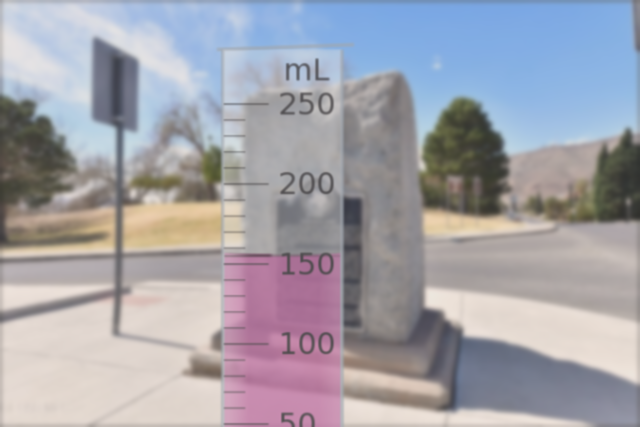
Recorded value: 155 mL
